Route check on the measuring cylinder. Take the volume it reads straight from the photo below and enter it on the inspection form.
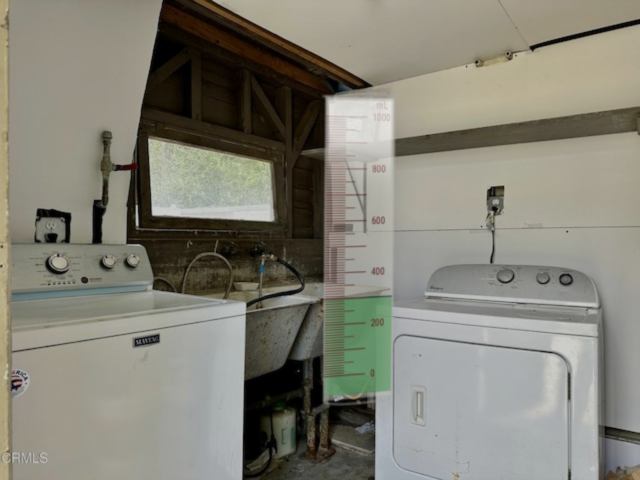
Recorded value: 300 mL
